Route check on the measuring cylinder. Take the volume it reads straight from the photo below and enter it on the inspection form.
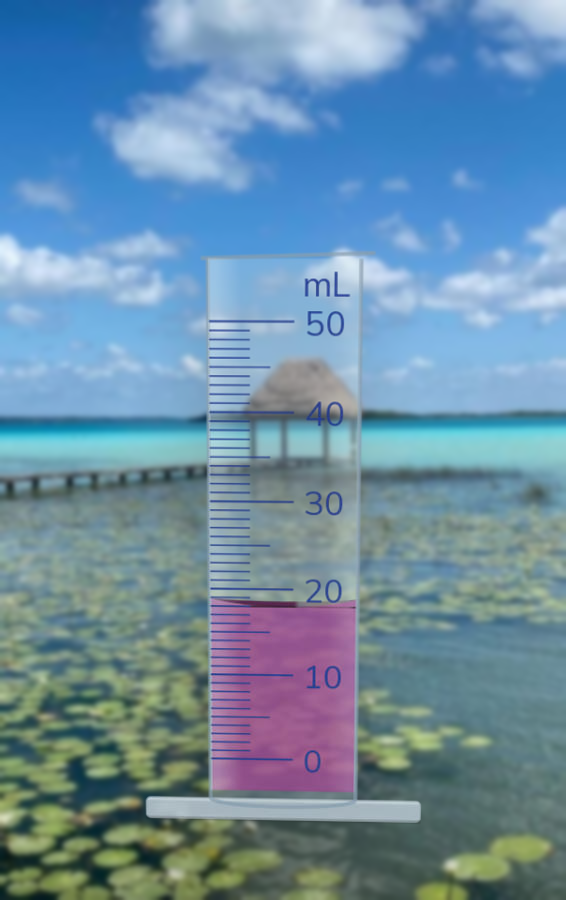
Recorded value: 18 mL
